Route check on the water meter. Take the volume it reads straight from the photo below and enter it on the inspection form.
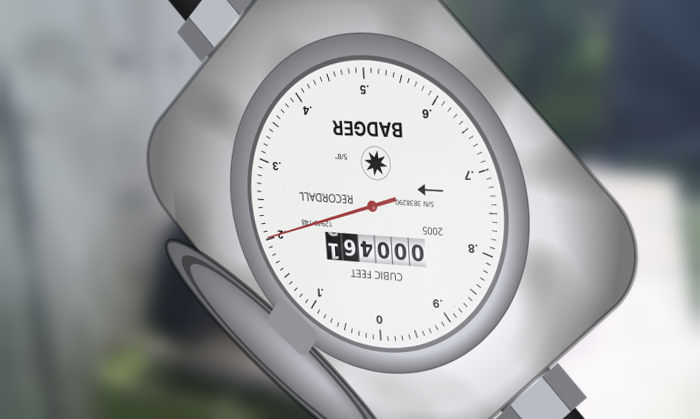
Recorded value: 461.20 ft³
